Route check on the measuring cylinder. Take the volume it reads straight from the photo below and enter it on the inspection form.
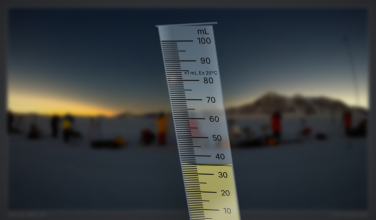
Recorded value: 35 mL
